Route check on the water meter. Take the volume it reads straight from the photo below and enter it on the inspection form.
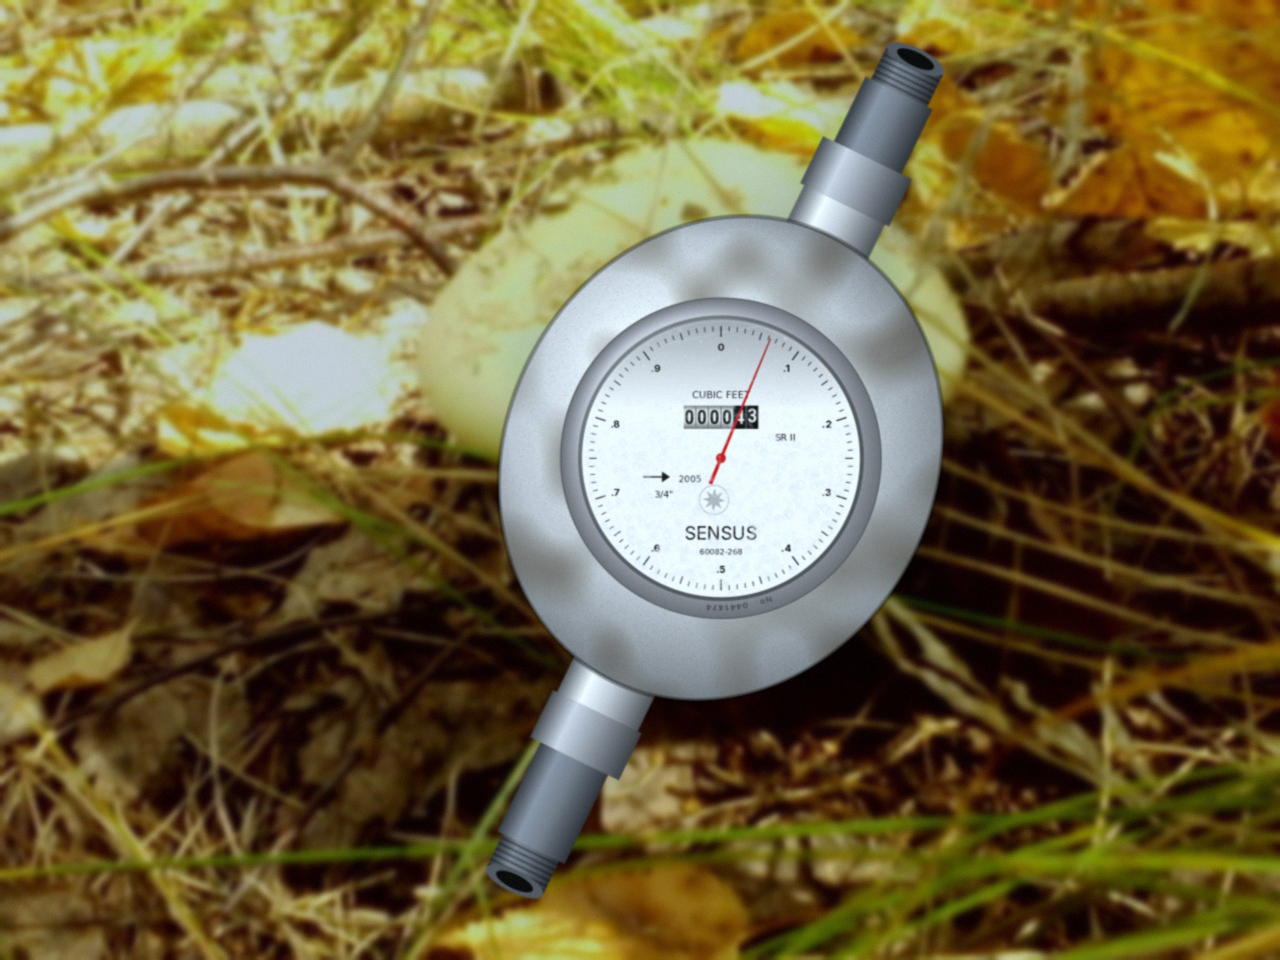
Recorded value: 43.06 ft³
